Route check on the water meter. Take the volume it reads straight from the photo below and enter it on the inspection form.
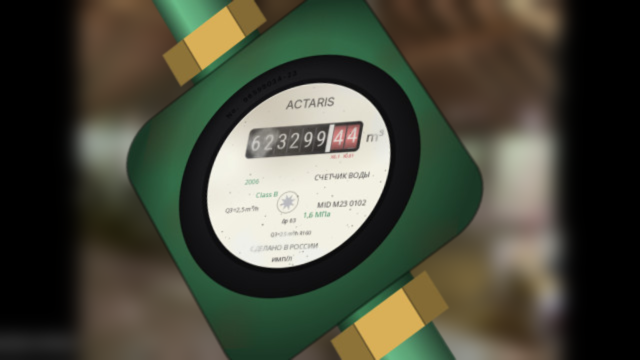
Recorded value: 623299.44 m³
